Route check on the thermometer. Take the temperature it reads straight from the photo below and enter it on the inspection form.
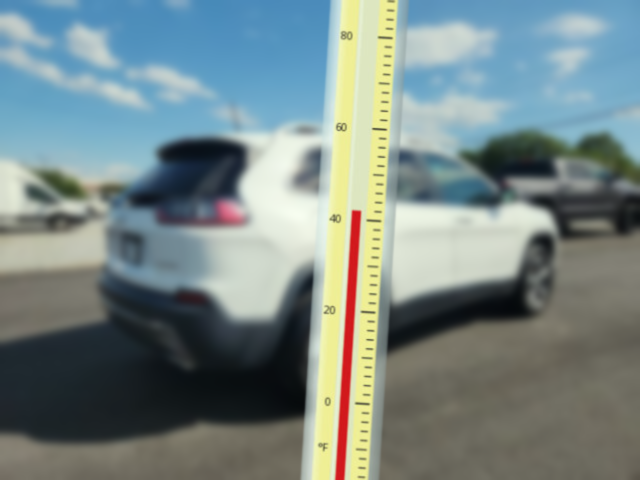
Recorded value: 42 °F
